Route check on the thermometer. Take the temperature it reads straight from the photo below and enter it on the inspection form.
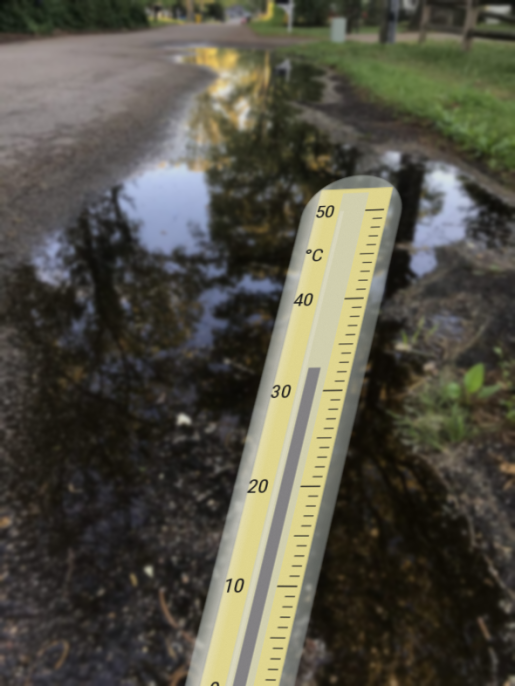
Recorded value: 32.5 °C
